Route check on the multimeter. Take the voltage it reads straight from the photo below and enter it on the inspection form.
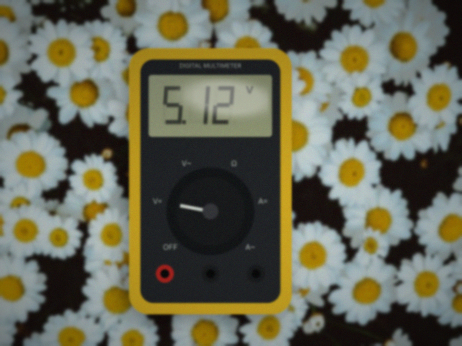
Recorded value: 5.12 V
